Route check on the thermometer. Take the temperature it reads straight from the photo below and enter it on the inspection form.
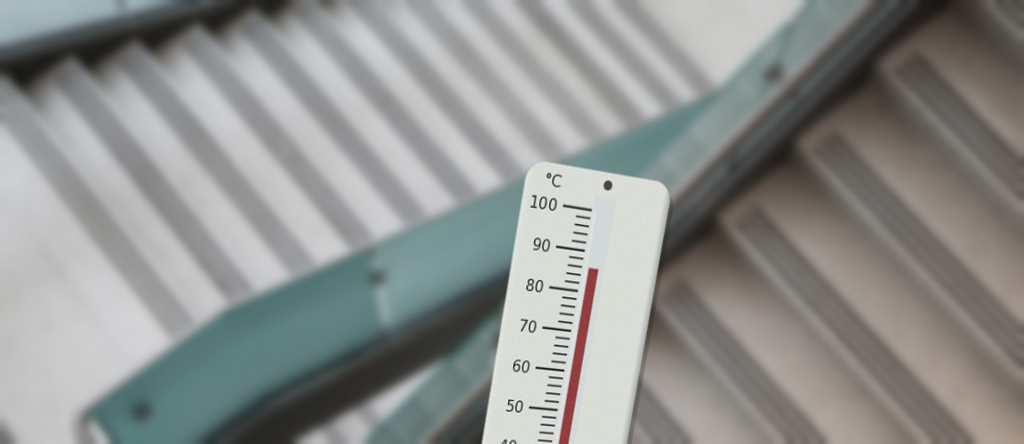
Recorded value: 86 °C
